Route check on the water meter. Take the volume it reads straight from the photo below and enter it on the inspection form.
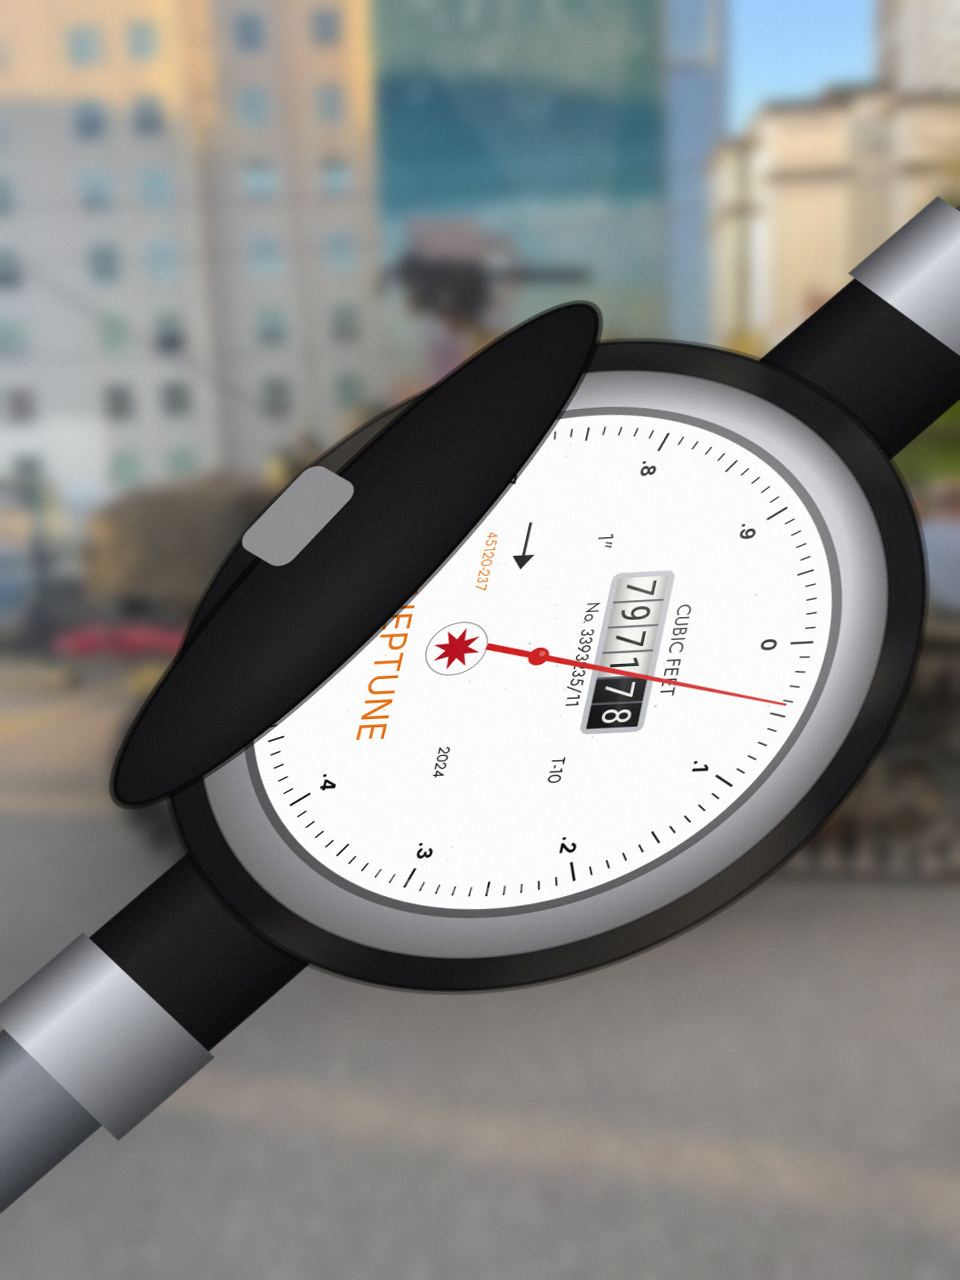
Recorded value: 797178.04 ft³
